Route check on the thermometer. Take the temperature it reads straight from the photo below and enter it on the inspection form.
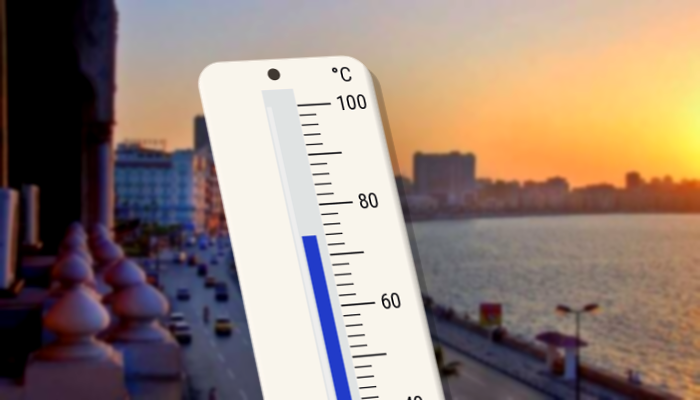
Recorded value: 74 °C
